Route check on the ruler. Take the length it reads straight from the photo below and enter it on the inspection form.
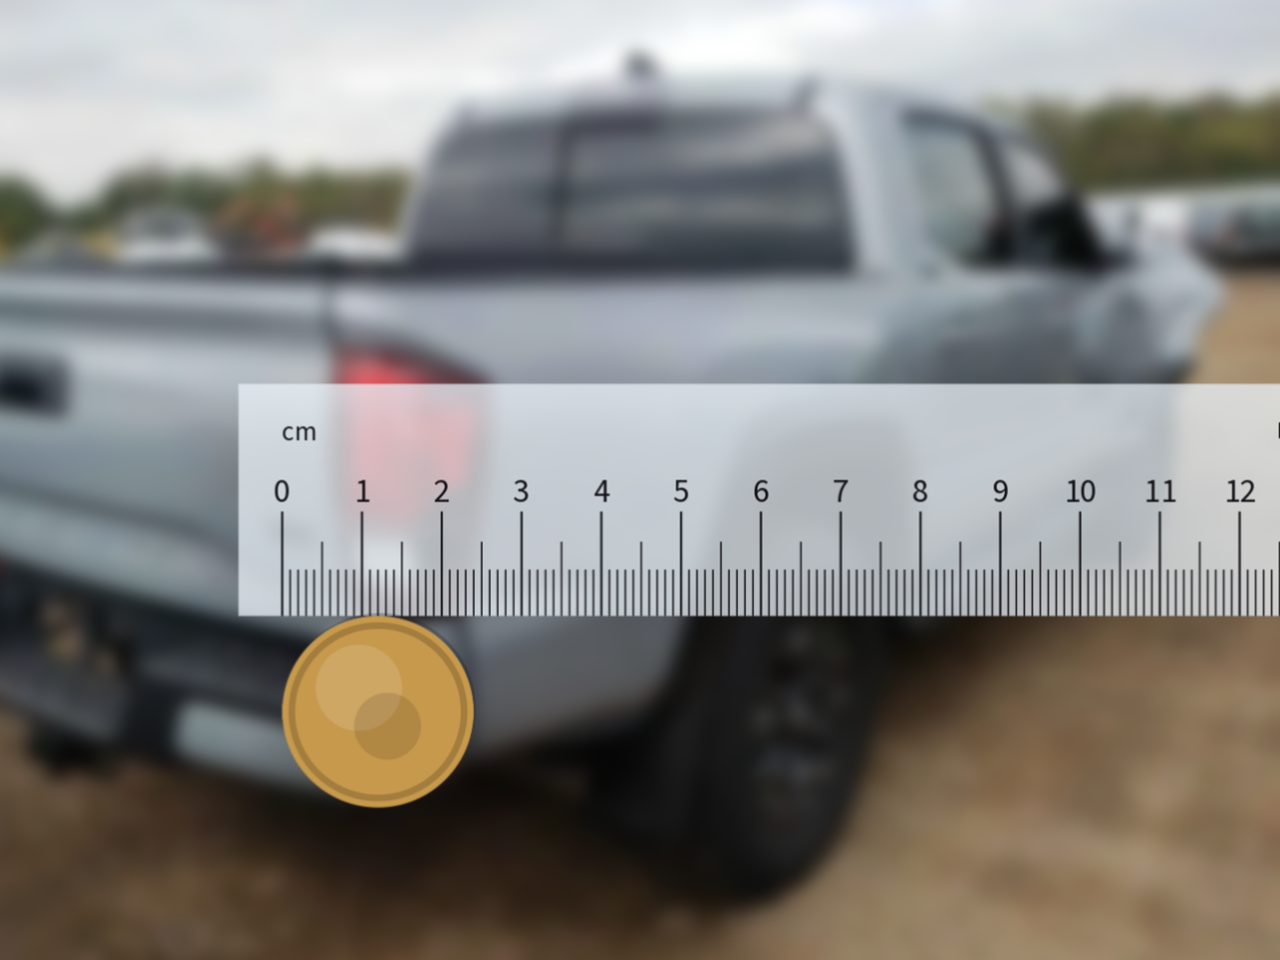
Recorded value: 2.4 cm
